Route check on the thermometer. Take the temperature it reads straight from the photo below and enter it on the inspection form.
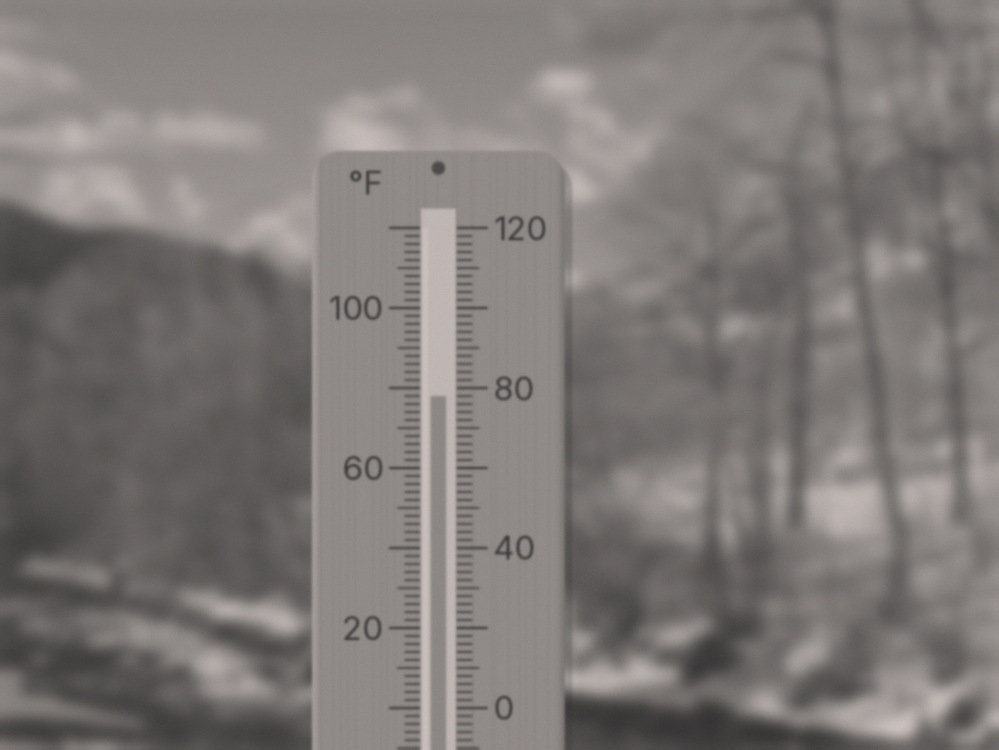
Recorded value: 78 °F
